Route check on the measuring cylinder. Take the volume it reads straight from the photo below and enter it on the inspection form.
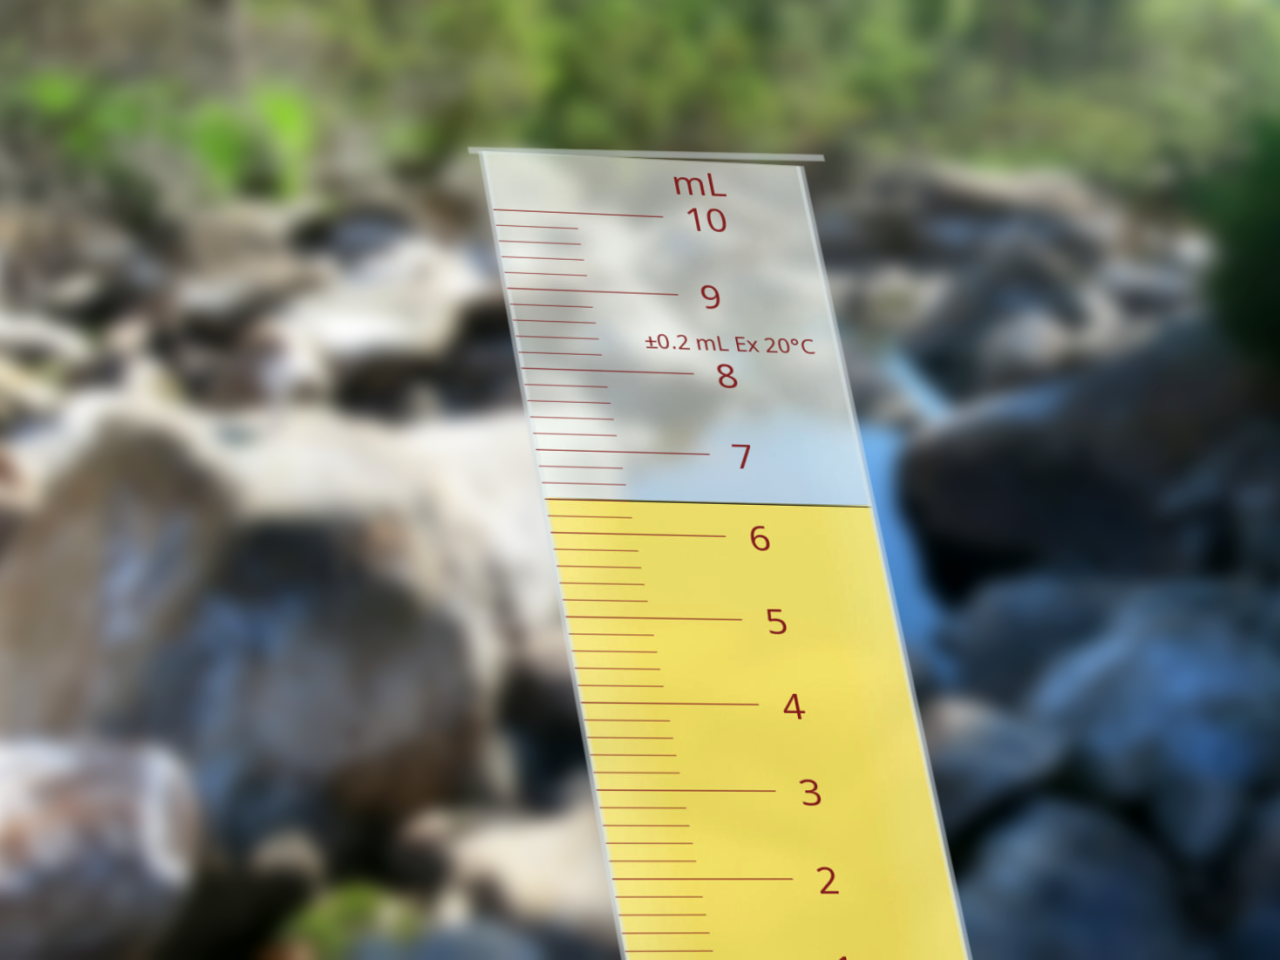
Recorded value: 6.4 mL
